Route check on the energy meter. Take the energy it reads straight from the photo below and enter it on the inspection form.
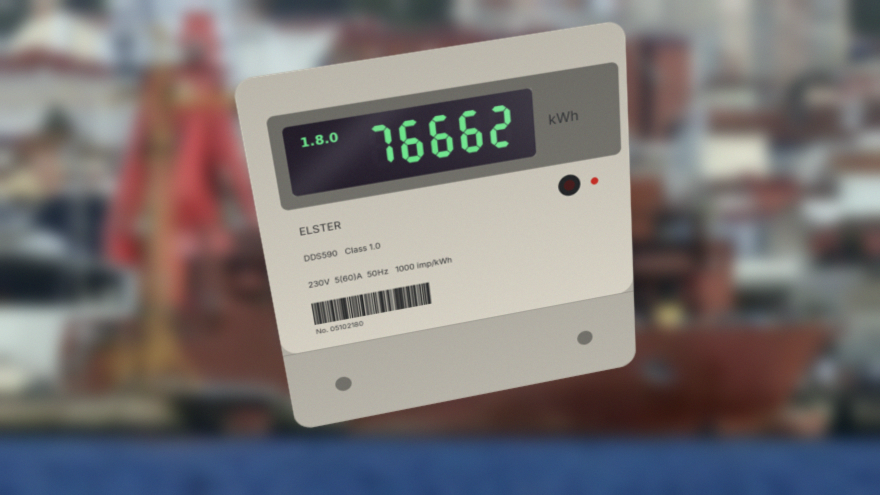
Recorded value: 76662 kWh
